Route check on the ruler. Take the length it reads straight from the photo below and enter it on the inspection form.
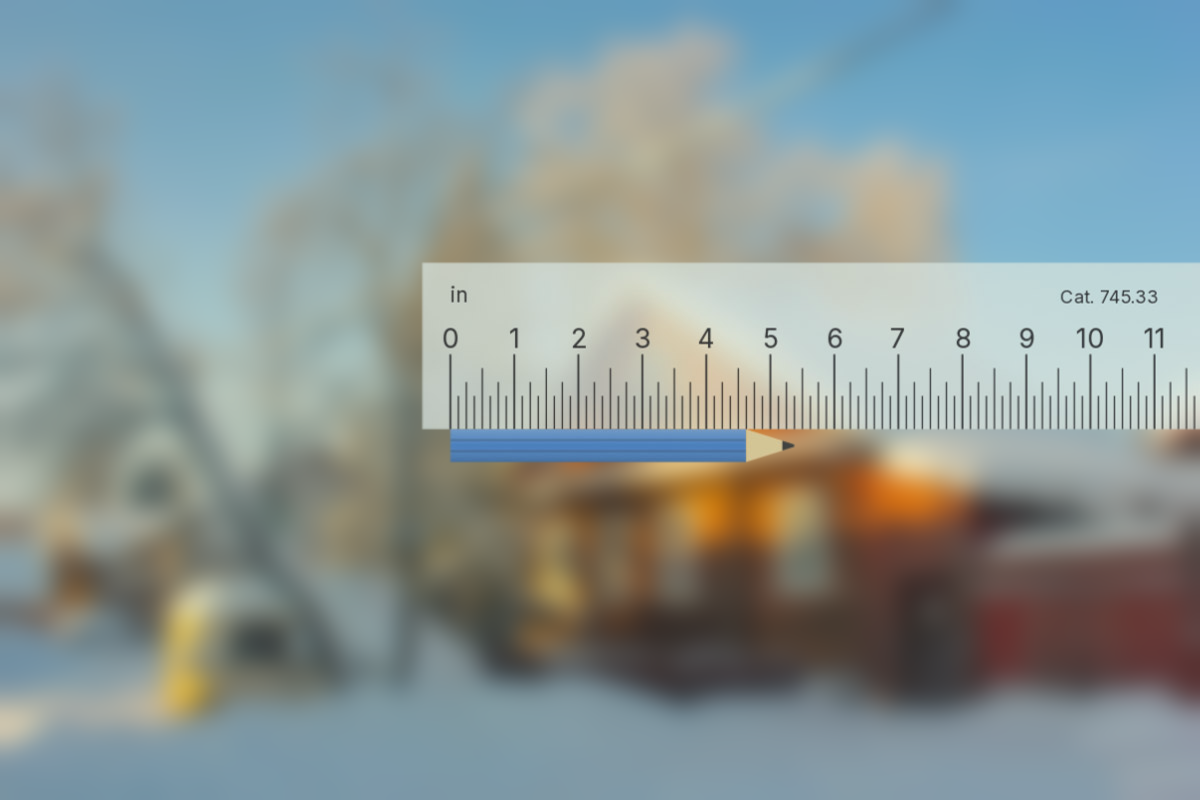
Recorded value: 5.375 in
